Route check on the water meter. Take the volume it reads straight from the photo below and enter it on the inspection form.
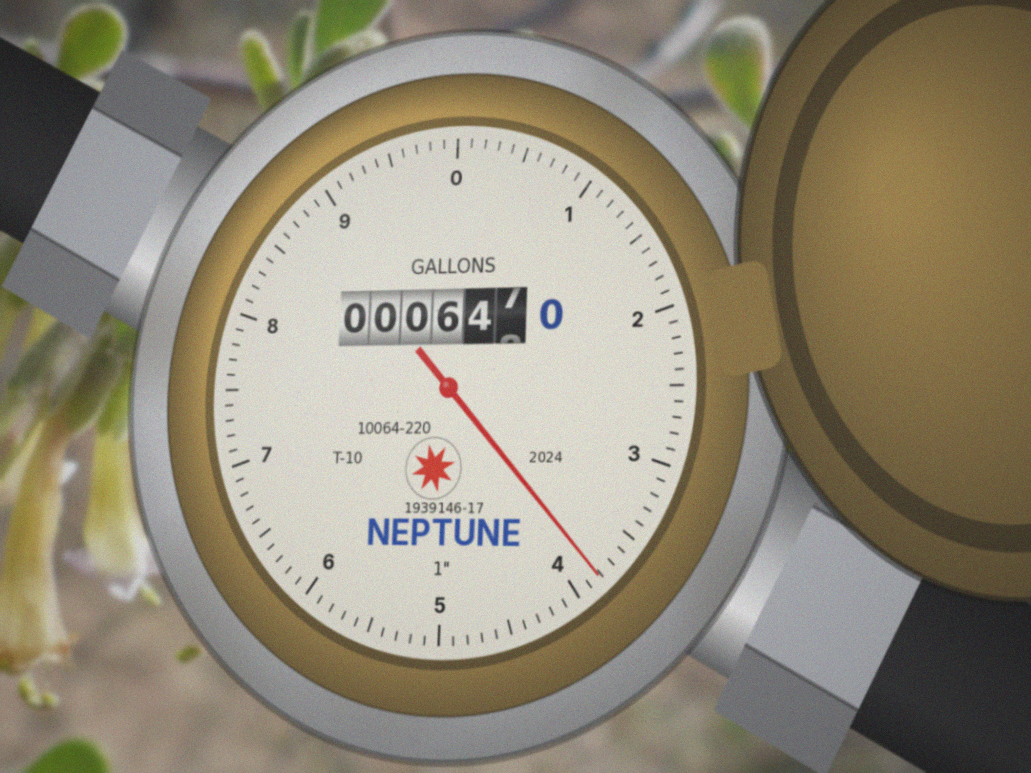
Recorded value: 6473.8 gal
